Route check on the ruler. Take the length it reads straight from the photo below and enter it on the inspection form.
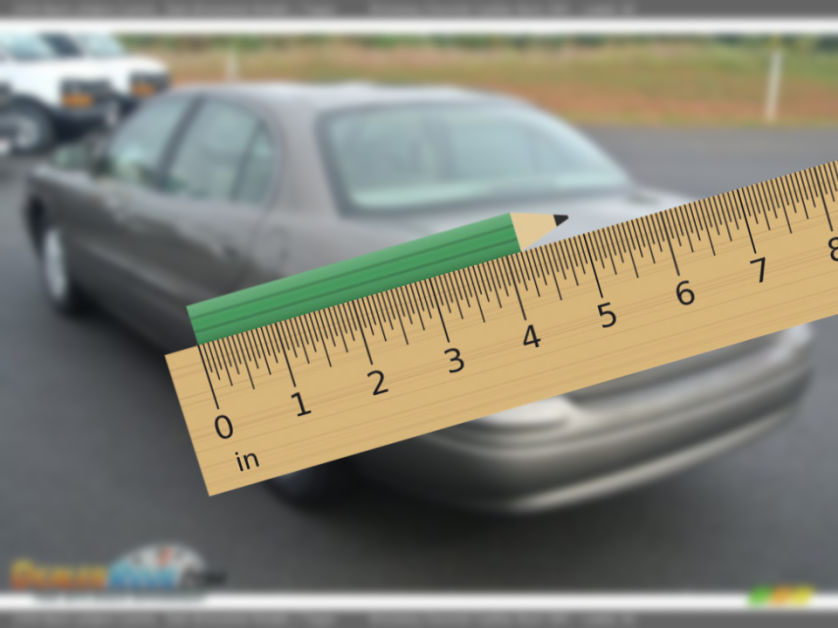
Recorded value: 4.875 in
